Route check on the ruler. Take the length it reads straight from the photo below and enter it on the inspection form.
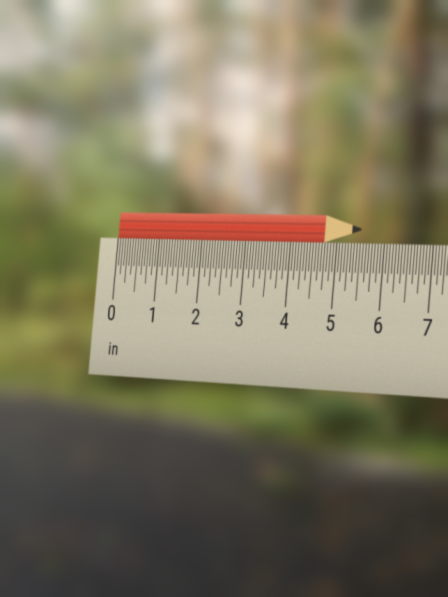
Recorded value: 5.5 in
